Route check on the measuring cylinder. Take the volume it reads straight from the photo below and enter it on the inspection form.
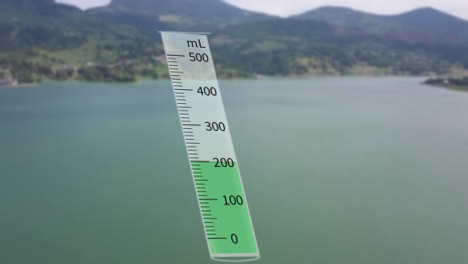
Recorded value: 200 mL
